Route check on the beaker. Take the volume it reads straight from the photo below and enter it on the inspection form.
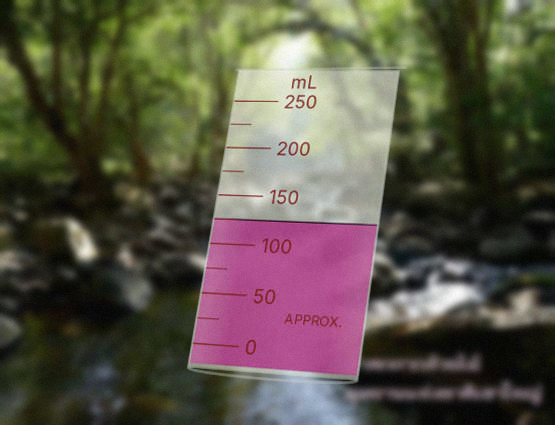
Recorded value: 125 mL
